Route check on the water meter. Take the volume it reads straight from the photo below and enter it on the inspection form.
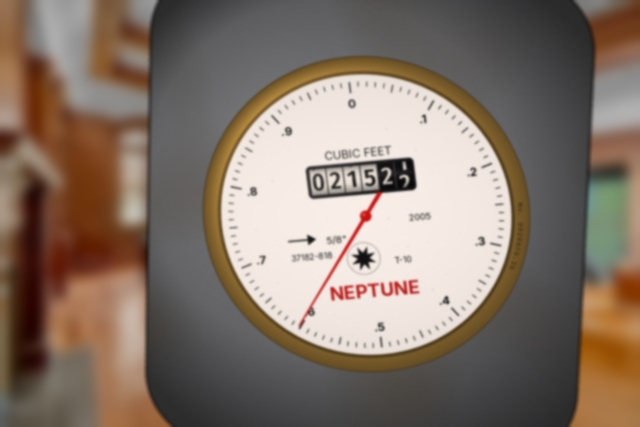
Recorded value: 21521.60 ft³
